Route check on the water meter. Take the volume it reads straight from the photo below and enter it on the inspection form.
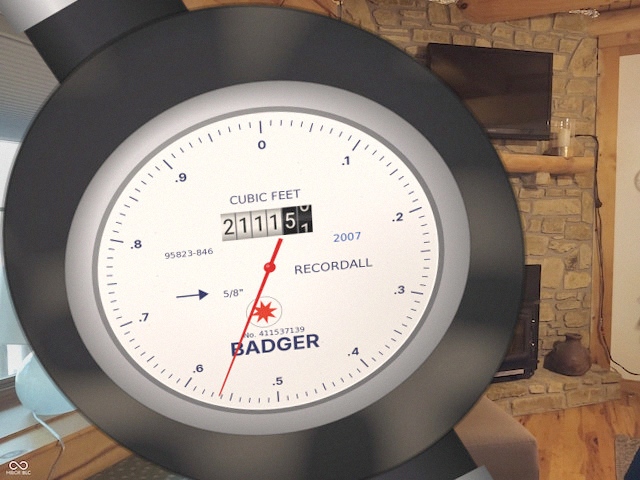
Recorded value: 211150.56 ft³
